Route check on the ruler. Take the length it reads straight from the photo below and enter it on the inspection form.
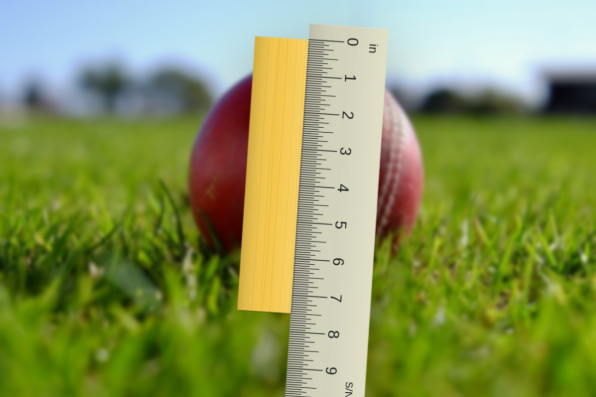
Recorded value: 7.5 in
